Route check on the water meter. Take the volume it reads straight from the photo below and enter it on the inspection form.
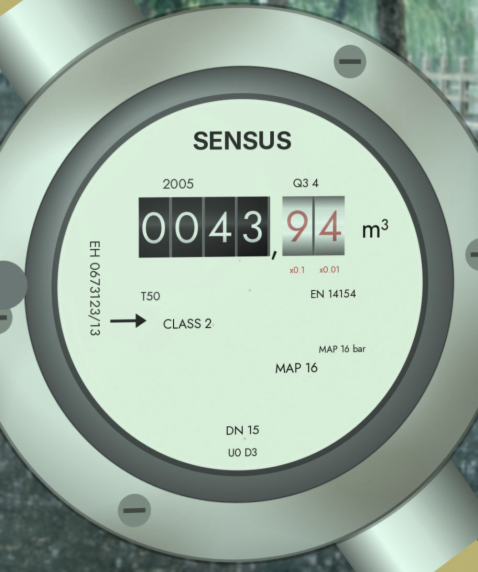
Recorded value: 43.94 m³
